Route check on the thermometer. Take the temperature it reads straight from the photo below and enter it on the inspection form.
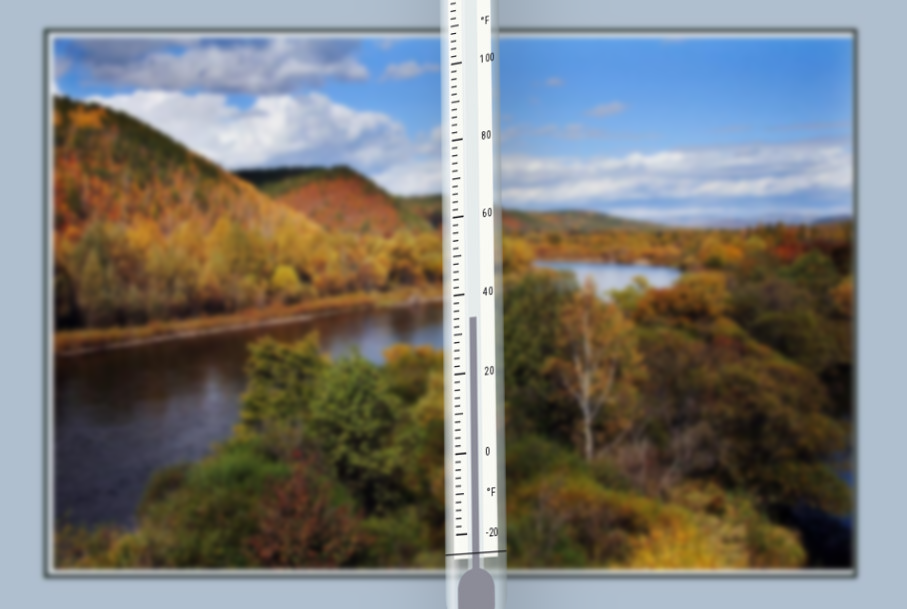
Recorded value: 34 °F
